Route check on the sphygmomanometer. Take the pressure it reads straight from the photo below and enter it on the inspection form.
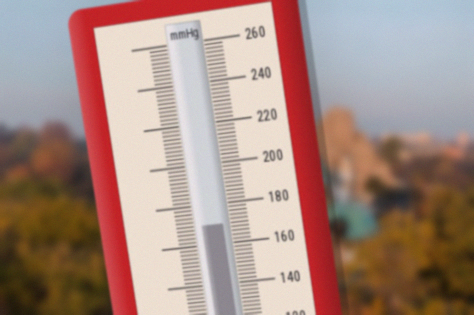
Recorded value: 170 mmHg
